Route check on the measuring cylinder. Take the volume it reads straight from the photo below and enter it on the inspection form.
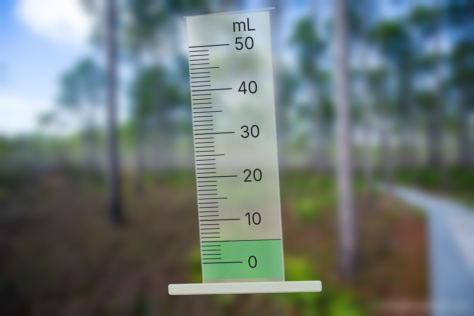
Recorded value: 5 mL
